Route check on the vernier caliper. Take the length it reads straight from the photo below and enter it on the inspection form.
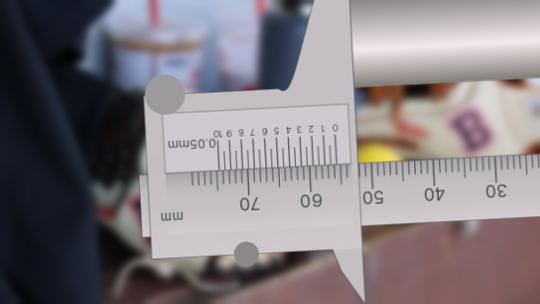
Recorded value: 55.6 mm
